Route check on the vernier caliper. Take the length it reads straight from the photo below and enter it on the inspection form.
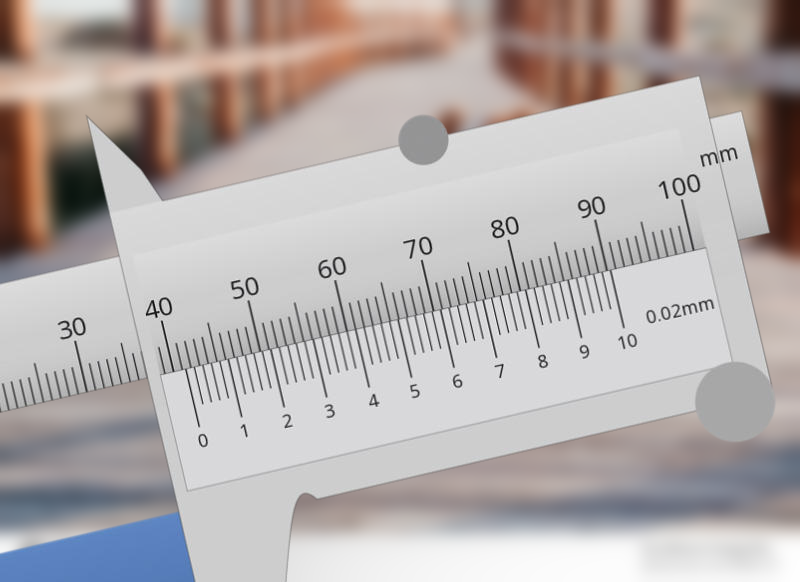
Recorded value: 41.4 mm
